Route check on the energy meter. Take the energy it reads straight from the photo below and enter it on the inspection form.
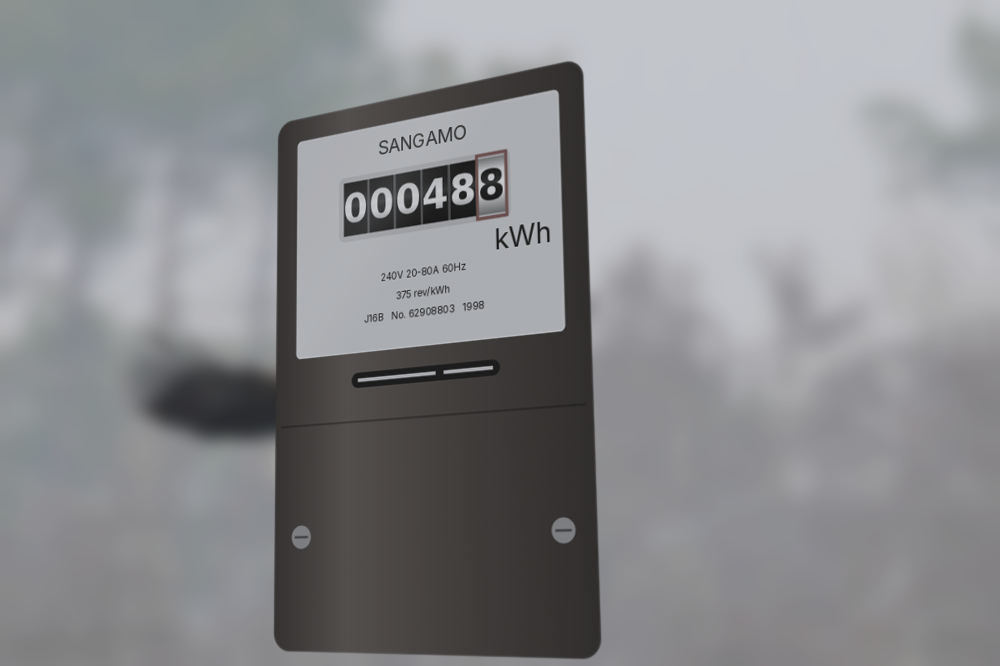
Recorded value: 48.8 kWh
